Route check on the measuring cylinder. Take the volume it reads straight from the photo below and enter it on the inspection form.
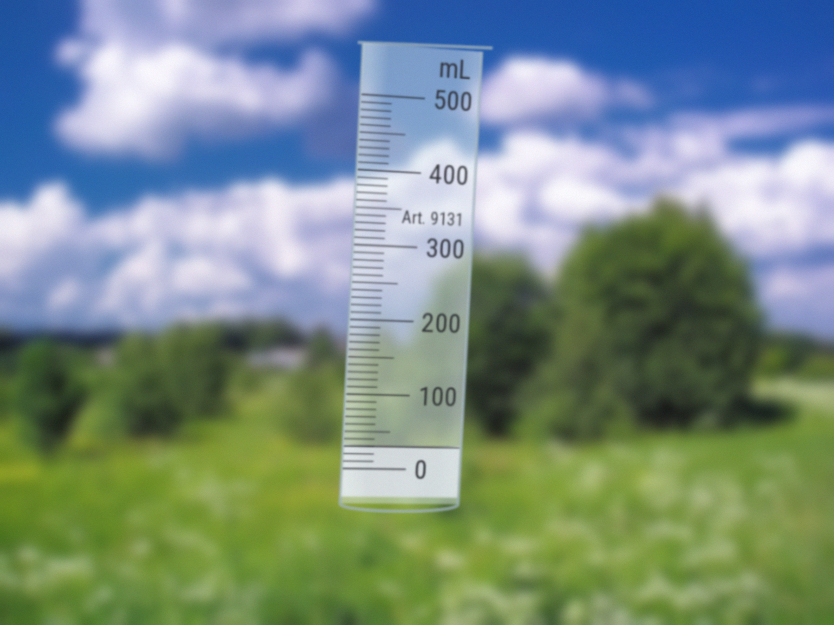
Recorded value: 30 mL
